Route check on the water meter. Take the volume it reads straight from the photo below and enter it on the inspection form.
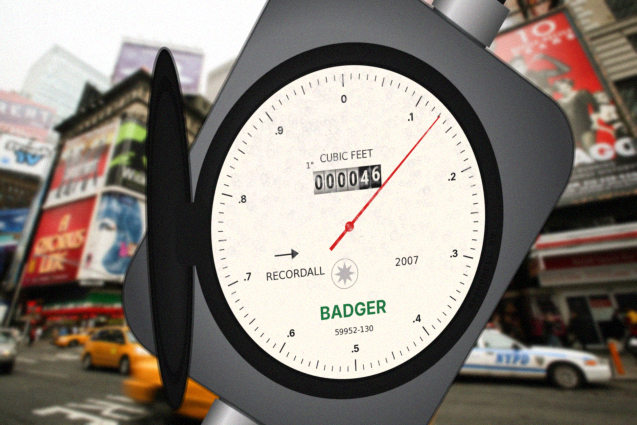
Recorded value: 46.13 ft³
